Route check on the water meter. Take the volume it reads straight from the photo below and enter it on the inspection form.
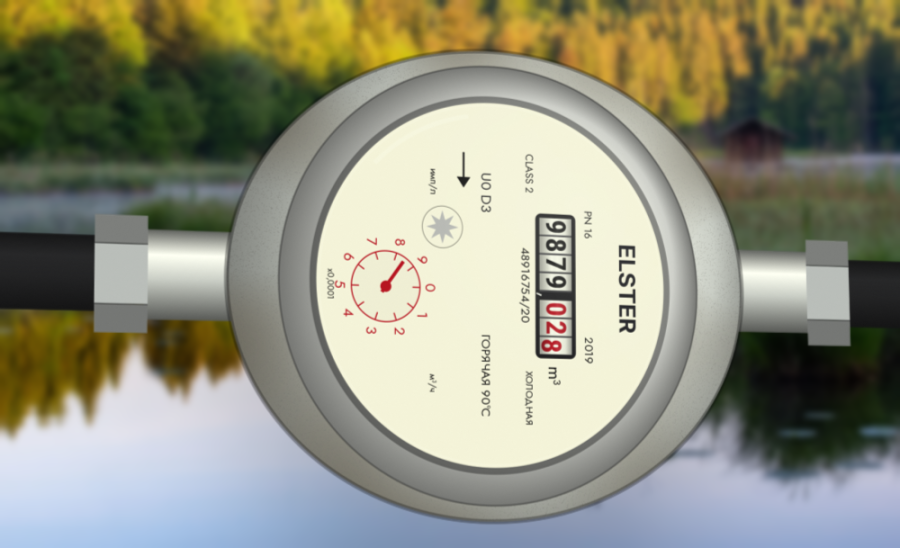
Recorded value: 9879.0278 m³
